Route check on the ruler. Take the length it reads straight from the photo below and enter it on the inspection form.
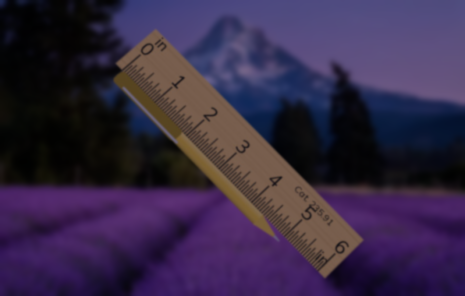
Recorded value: 5 in
